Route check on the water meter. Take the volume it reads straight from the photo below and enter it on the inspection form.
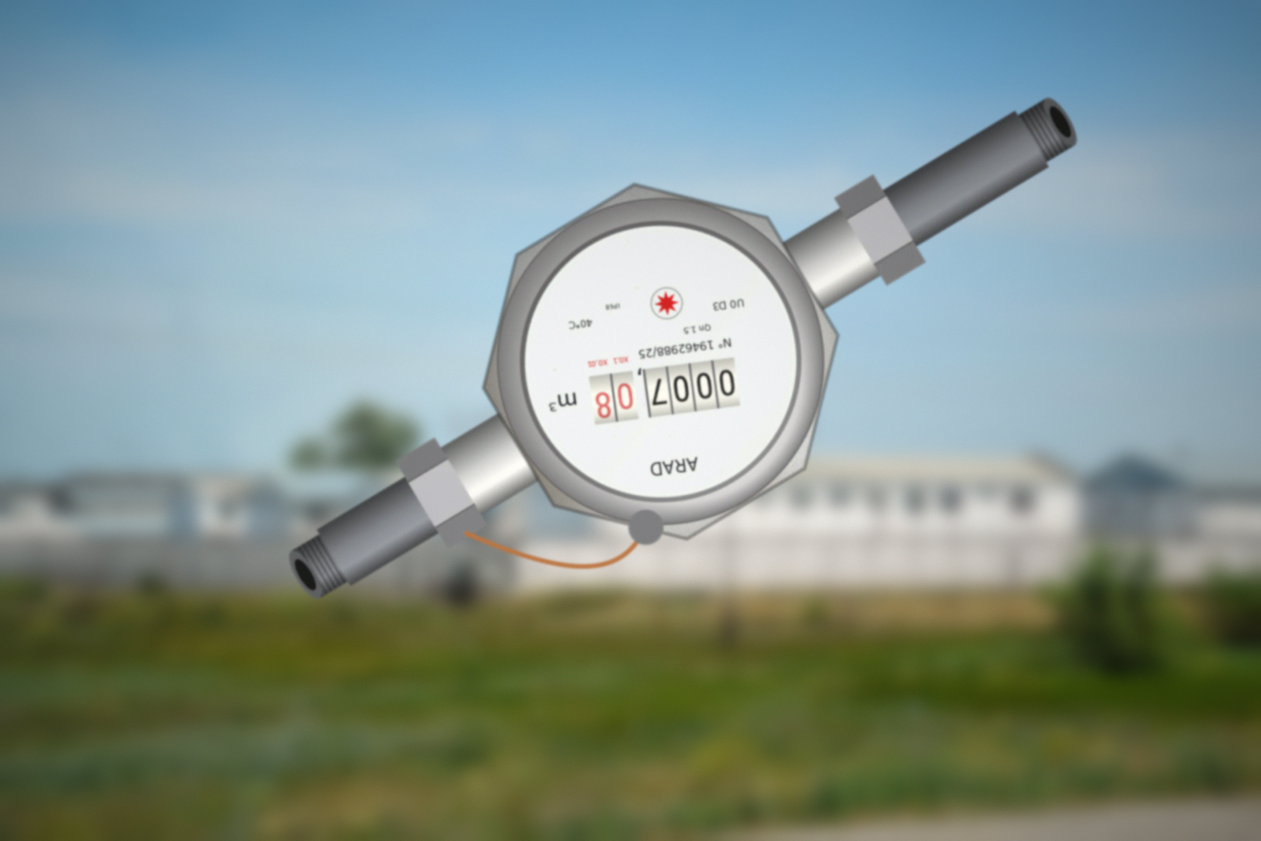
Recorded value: 7.08 m³
